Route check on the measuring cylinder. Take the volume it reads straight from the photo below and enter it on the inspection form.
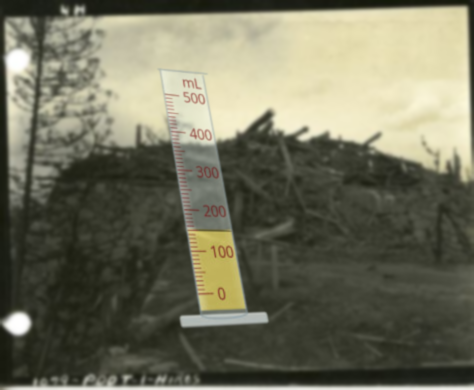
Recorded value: 150 mL
